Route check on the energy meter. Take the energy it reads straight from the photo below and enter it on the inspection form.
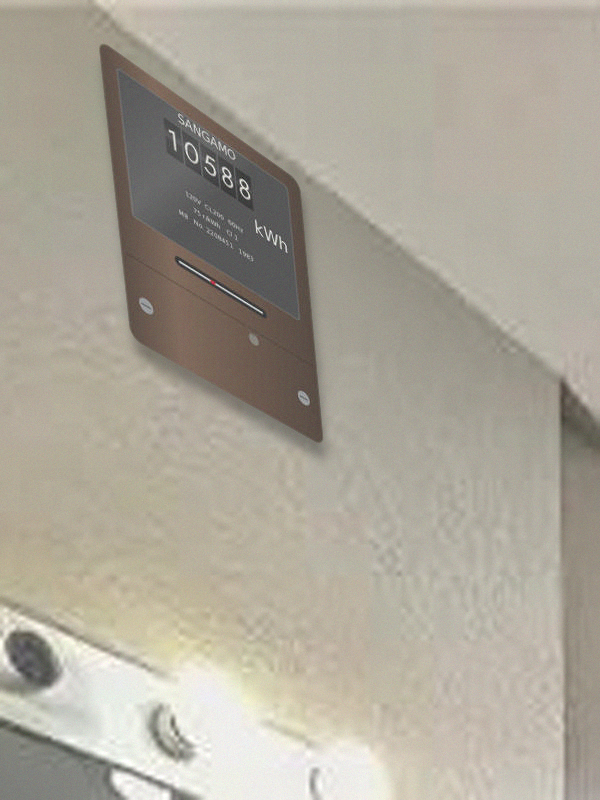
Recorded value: 10588 kWh
